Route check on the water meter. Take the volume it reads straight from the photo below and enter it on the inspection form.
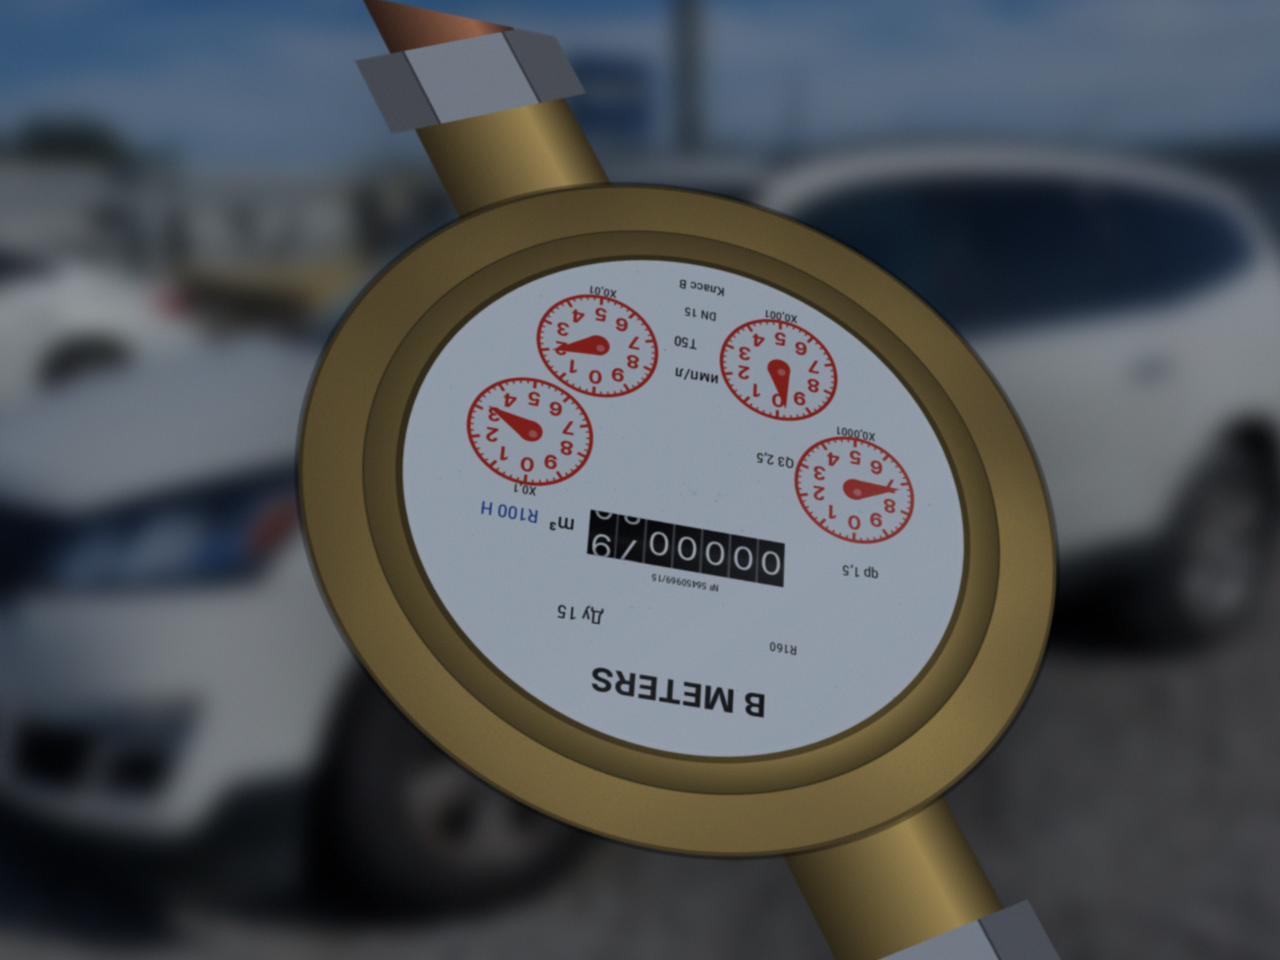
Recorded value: 79.3197 m³
